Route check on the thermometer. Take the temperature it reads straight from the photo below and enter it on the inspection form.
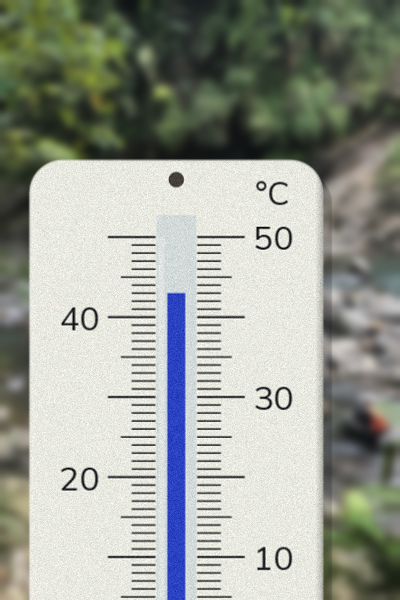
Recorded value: 43 °C
